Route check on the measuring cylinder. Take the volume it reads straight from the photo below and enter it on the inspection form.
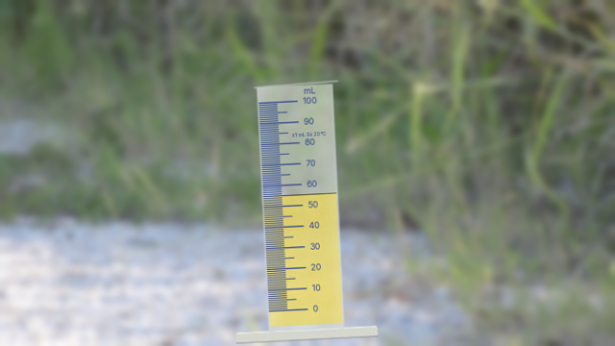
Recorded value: 55 mL
